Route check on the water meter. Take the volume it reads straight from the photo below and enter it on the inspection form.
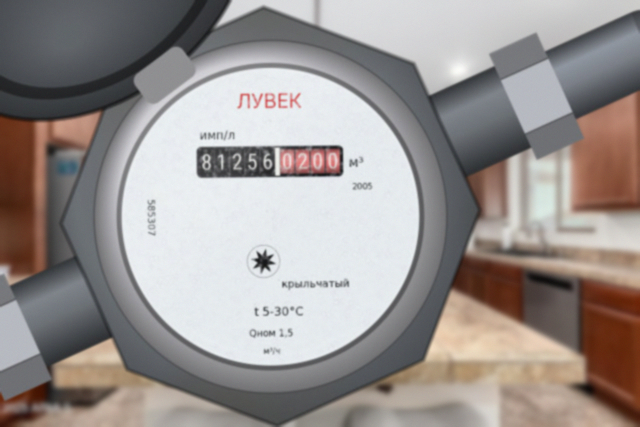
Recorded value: 81256.0200 m³
